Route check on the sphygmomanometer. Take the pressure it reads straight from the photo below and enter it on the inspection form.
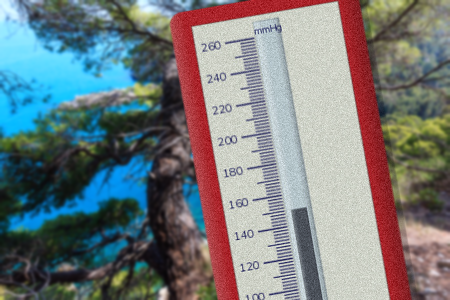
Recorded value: 150 mmHg
